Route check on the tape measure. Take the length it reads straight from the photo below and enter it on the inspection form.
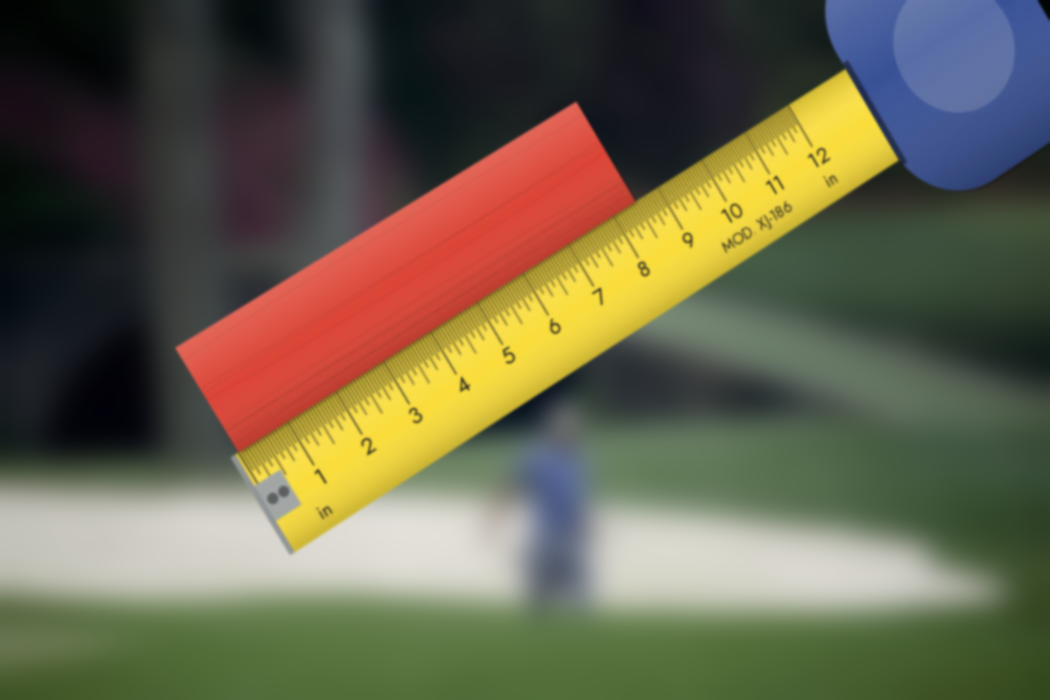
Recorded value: 8.5 in
